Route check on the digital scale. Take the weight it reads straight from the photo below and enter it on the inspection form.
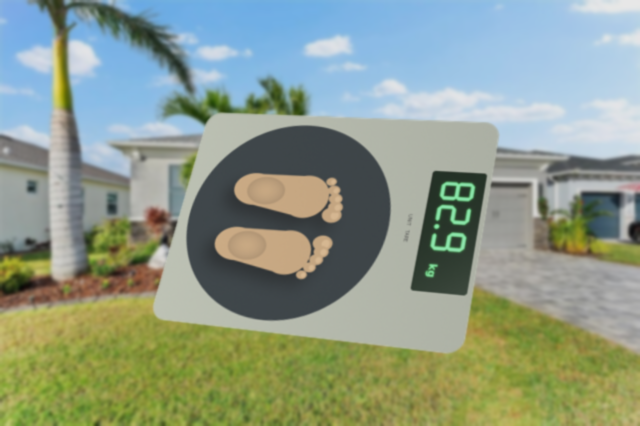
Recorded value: 82.9 kg
